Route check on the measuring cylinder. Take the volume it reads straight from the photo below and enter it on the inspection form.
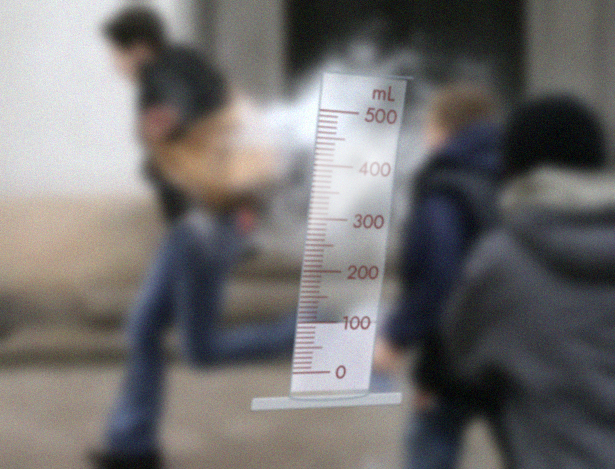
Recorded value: 100 mL
